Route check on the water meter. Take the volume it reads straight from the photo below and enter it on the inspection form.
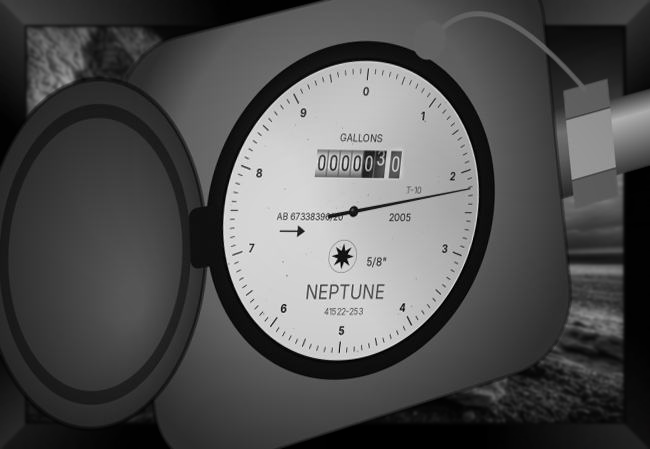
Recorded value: 32.2 gal
